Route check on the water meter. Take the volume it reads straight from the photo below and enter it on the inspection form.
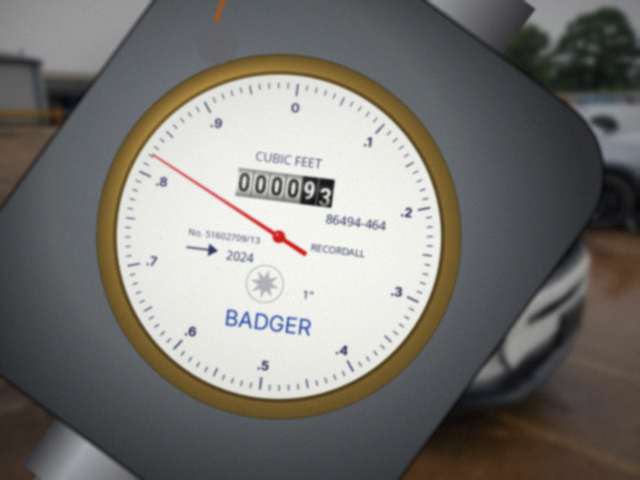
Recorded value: 92.82 ft³
